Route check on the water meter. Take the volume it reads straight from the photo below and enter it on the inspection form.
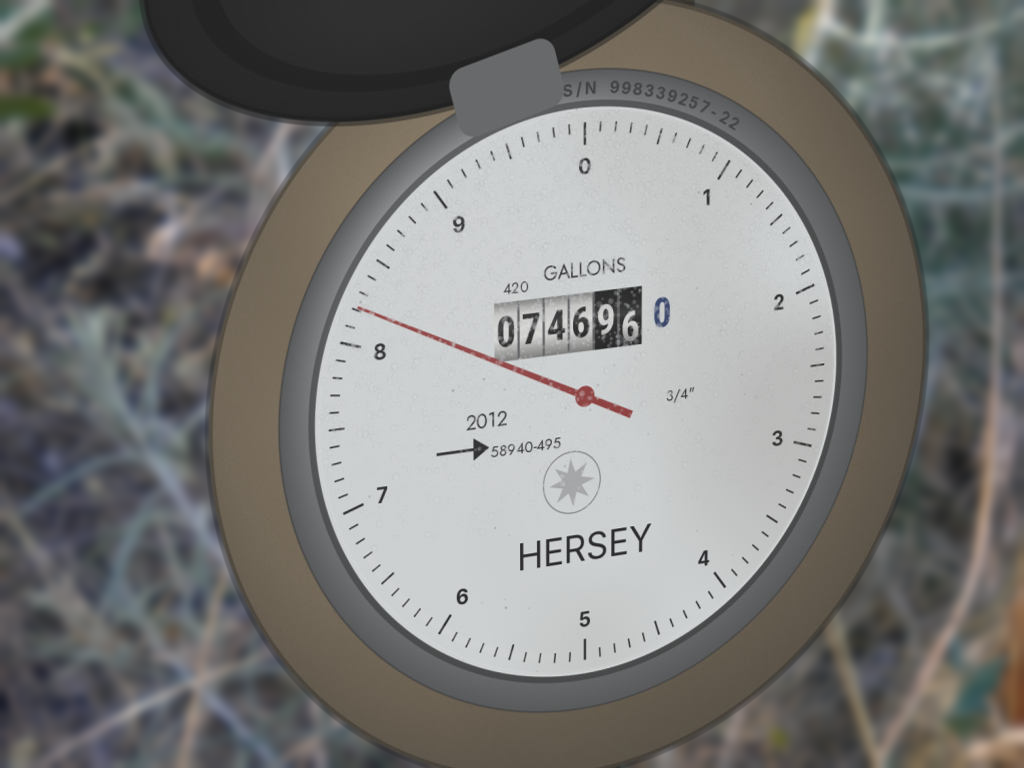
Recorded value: 746958.2 gal
